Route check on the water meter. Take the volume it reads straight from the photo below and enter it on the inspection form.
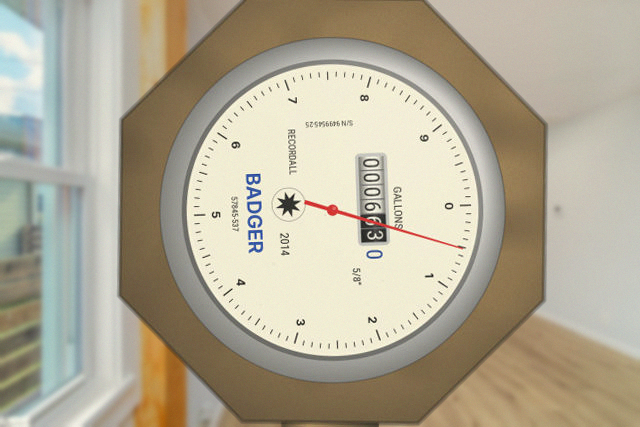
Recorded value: 6630.5 gal
